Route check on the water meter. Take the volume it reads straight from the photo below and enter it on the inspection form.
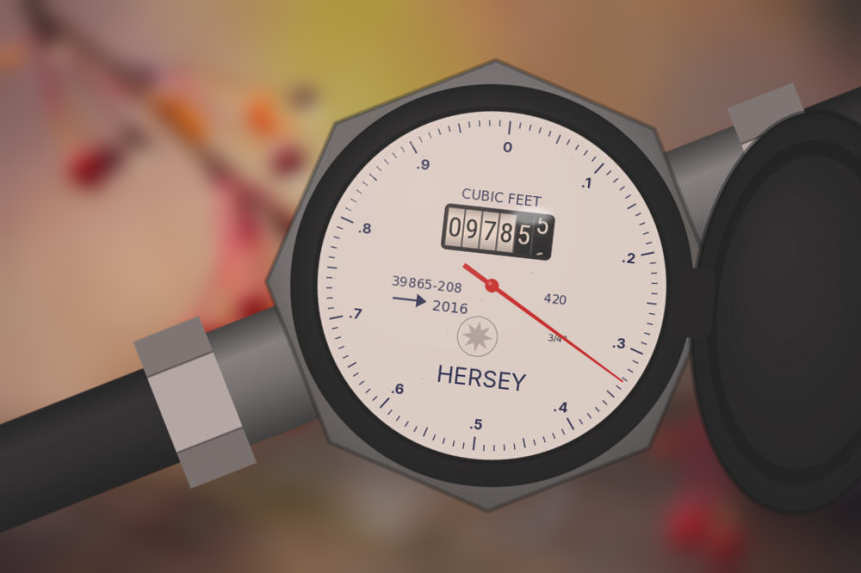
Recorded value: 97855.33 ft³
